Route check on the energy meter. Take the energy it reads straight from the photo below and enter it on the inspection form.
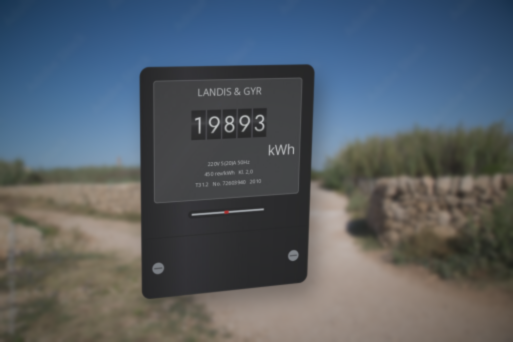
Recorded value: 19893 kWh
